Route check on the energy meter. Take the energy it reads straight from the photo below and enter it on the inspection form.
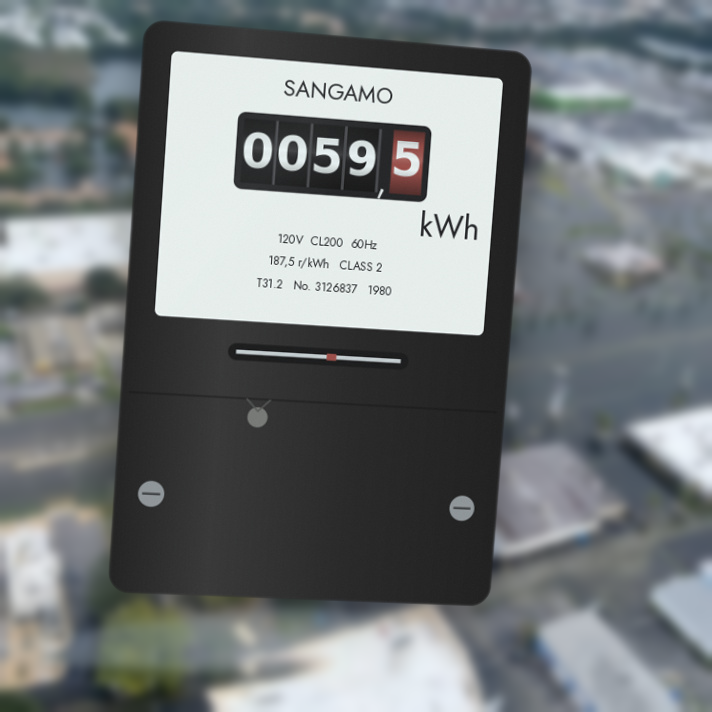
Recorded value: 59.5 kWh
